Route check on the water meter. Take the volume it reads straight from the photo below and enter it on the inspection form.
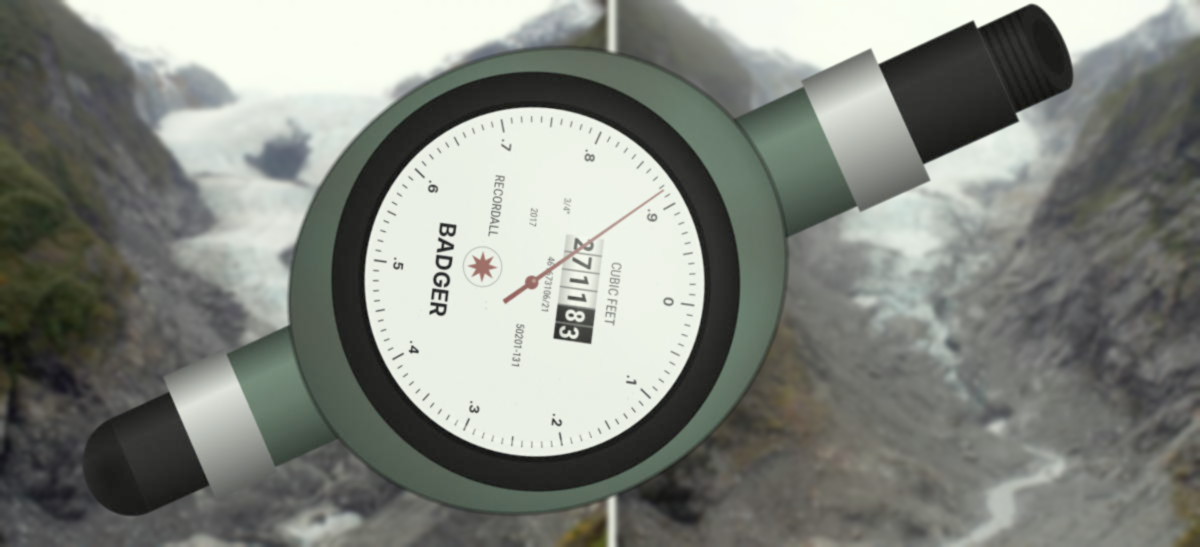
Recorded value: 271182.88 ft³
